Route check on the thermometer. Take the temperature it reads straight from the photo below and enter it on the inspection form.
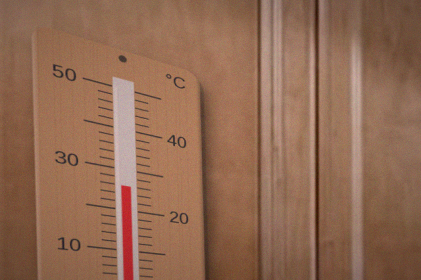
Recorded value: 26 °C
